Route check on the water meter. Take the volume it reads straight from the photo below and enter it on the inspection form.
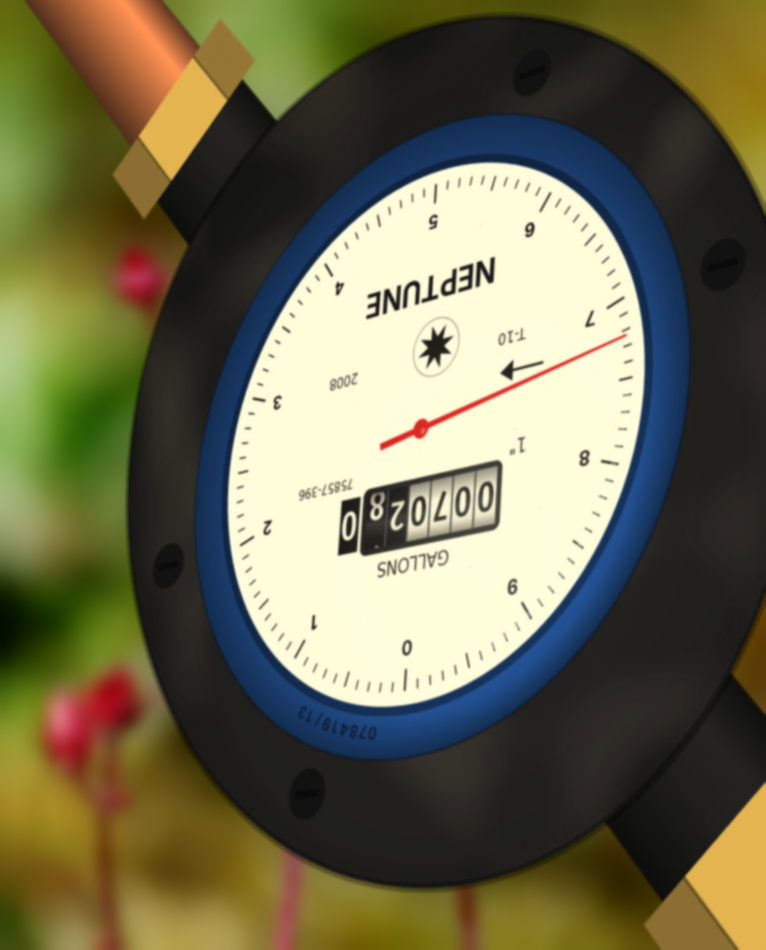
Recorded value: 70277.2 gal
